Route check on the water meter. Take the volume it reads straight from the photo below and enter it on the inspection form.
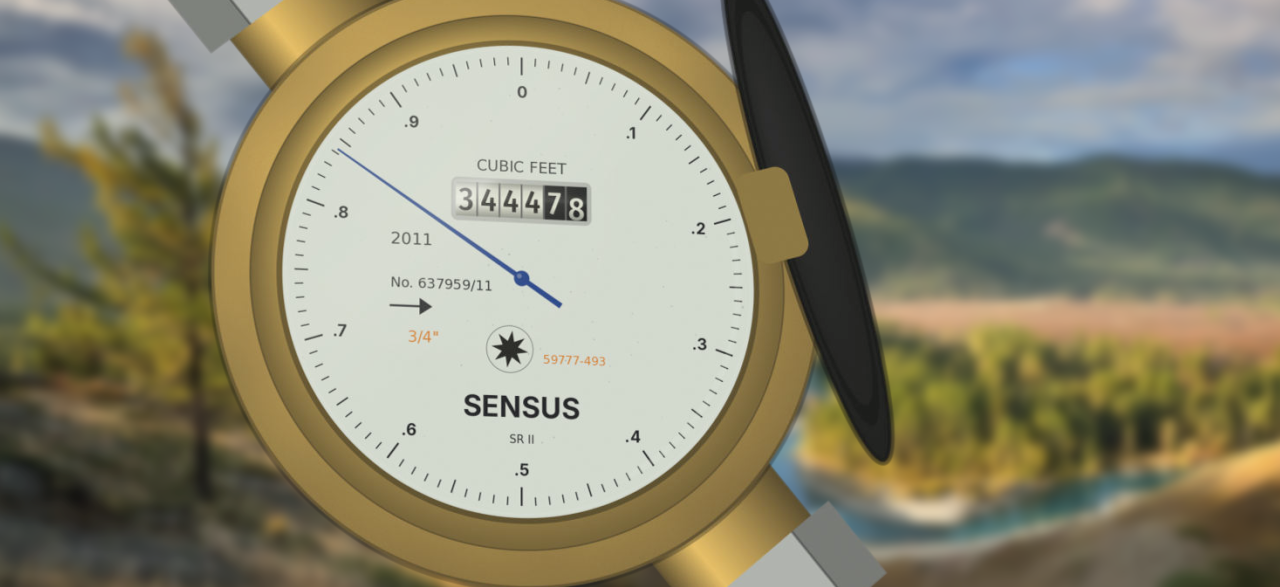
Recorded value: 344477.84 ft³
